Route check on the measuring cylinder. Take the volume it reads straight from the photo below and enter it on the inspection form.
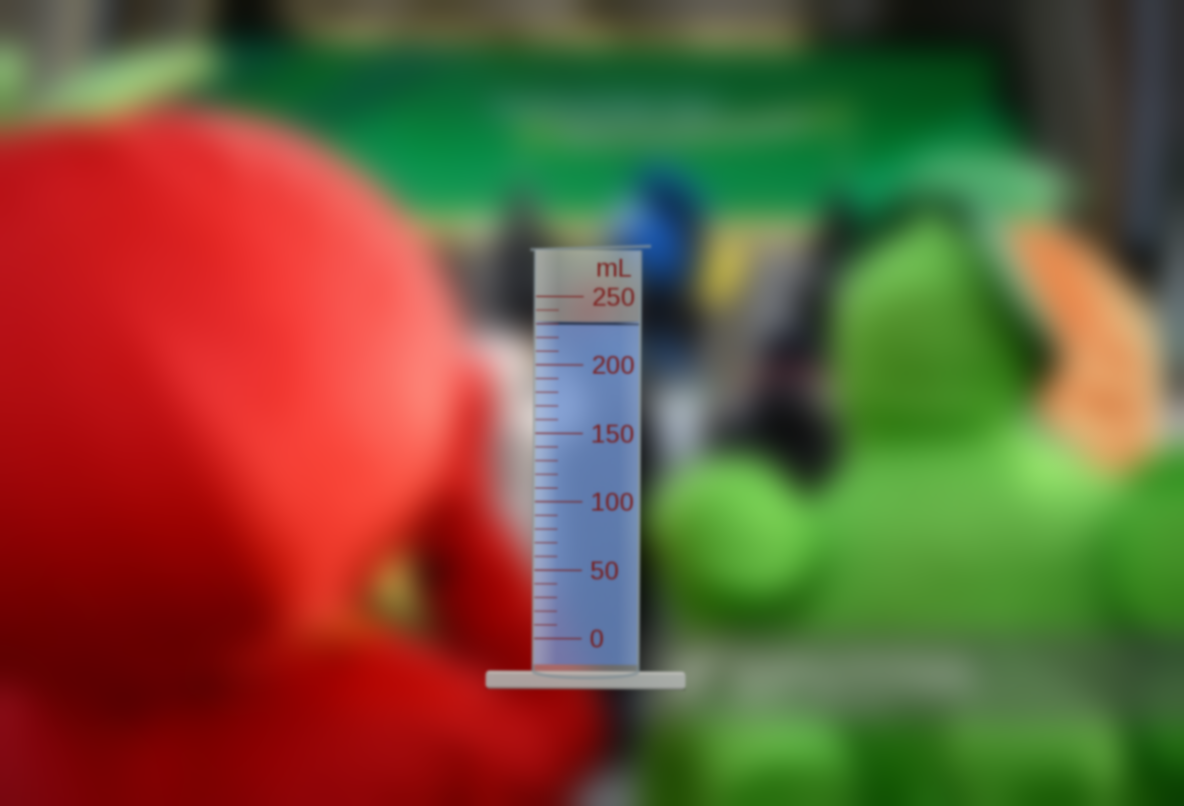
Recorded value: 230 mL
